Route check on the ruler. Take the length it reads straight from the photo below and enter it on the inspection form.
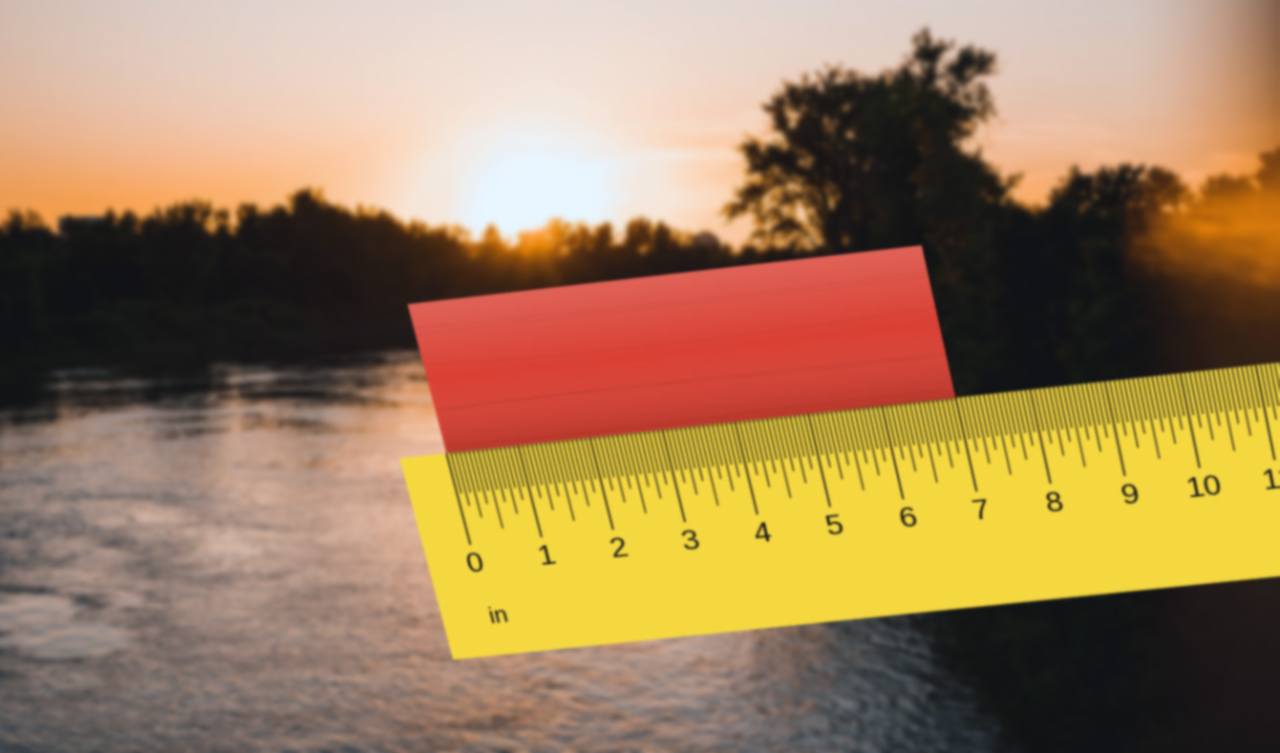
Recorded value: 7 in
